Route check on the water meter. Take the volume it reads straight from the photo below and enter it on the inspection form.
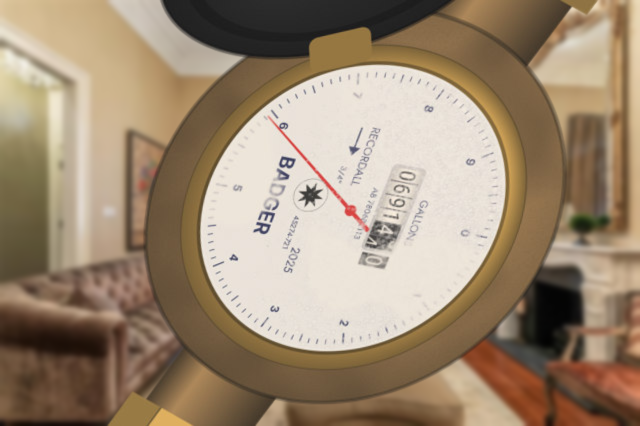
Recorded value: 691435.9 gal
